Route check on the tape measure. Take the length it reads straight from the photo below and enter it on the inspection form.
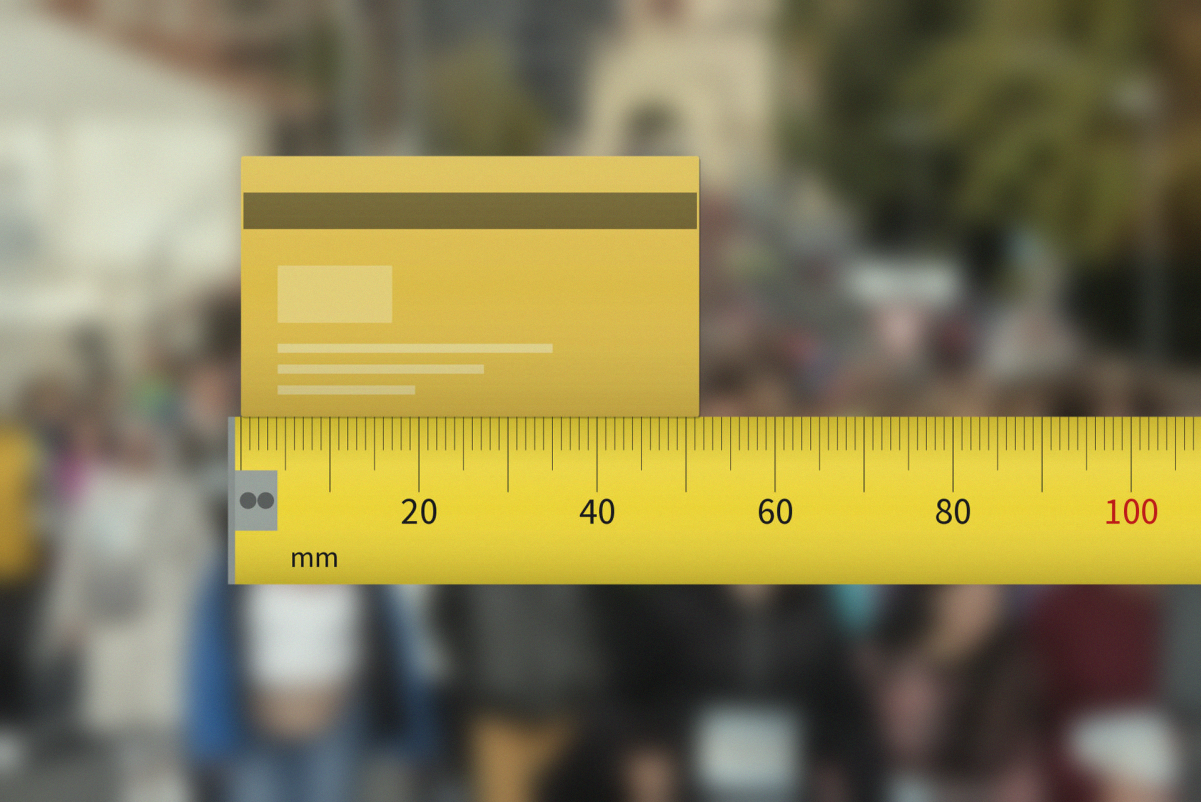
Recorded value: 51.5 mm
